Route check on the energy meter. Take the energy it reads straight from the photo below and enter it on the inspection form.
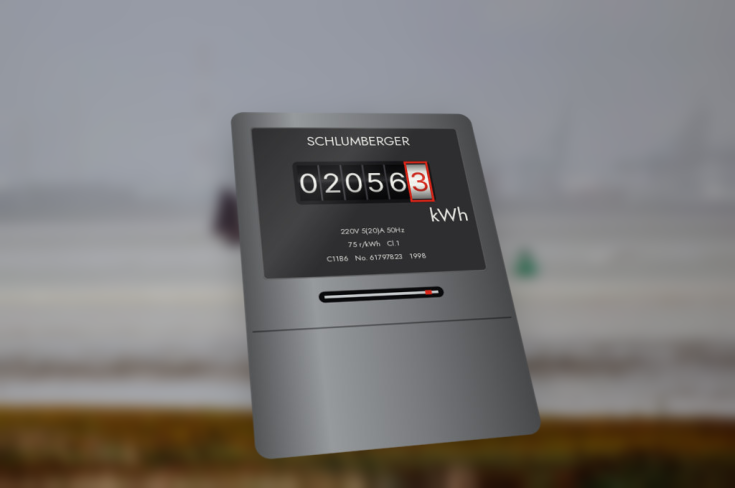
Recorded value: 2056.3 kWh
